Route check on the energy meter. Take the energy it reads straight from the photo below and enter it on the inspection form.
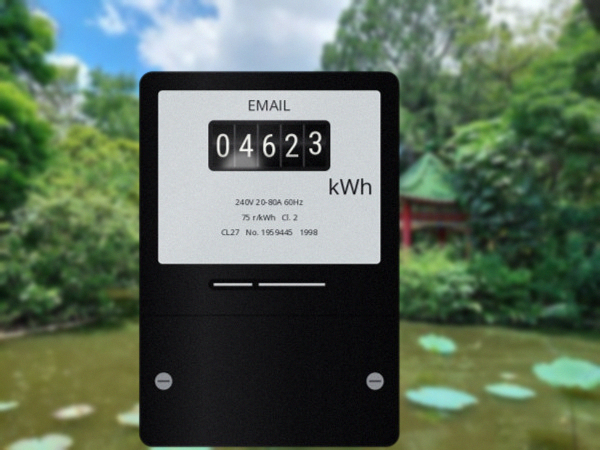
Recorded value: 4623 kWh
